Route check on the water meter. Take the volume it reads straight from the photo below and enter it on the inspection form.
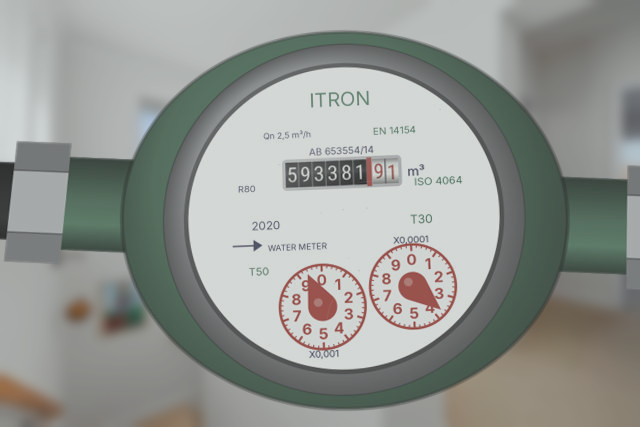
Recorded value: 593381.9093 m³
